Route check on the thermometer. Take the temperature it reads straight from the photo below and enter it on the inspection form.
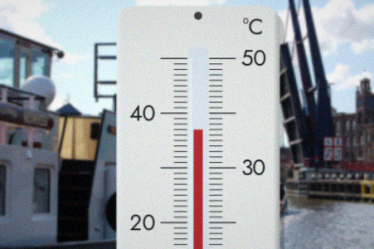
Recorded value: 37 °C
